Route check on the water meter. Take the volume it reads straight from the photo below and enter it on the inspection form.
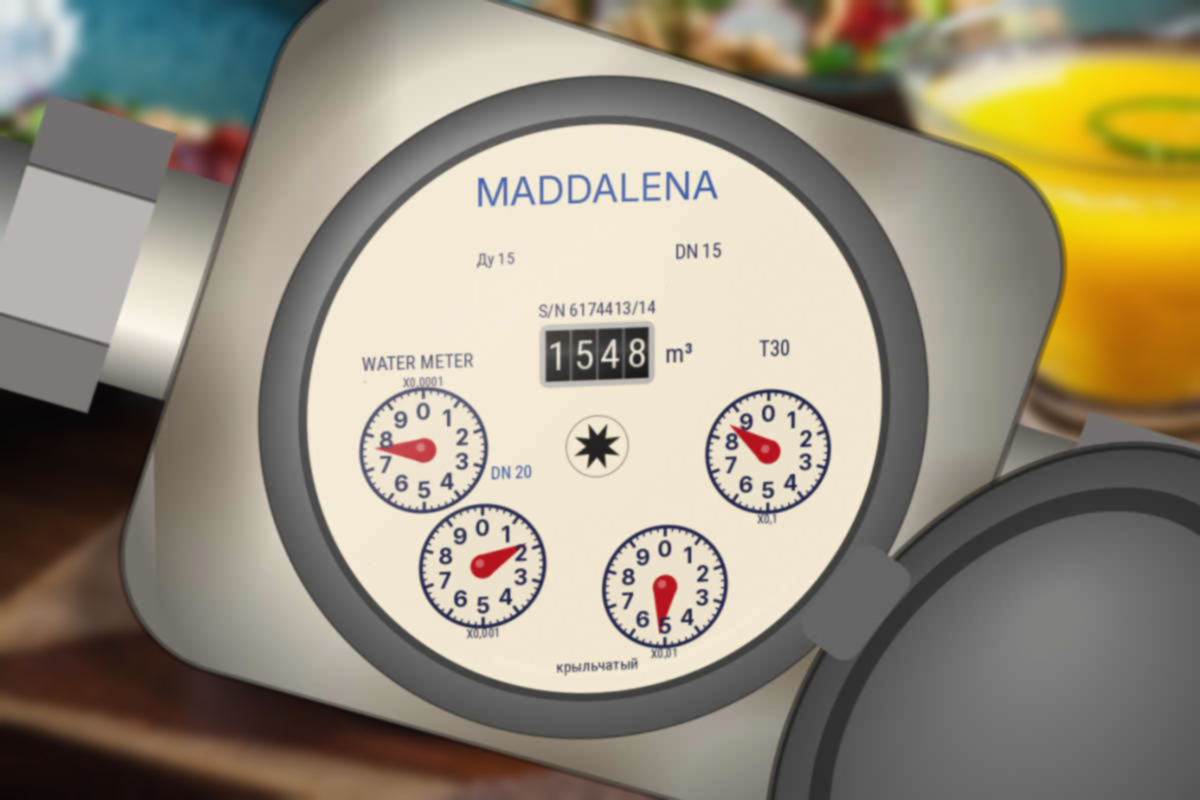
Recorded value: 1548.8517 m³
